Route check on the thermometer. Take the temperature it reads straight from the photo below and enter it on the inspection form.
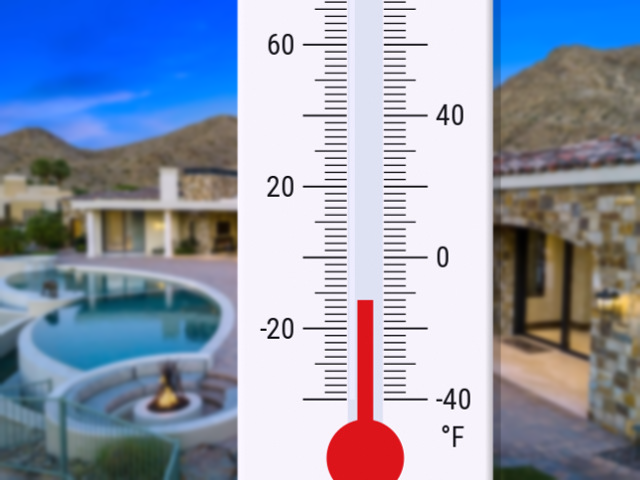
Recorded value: -12 °F
